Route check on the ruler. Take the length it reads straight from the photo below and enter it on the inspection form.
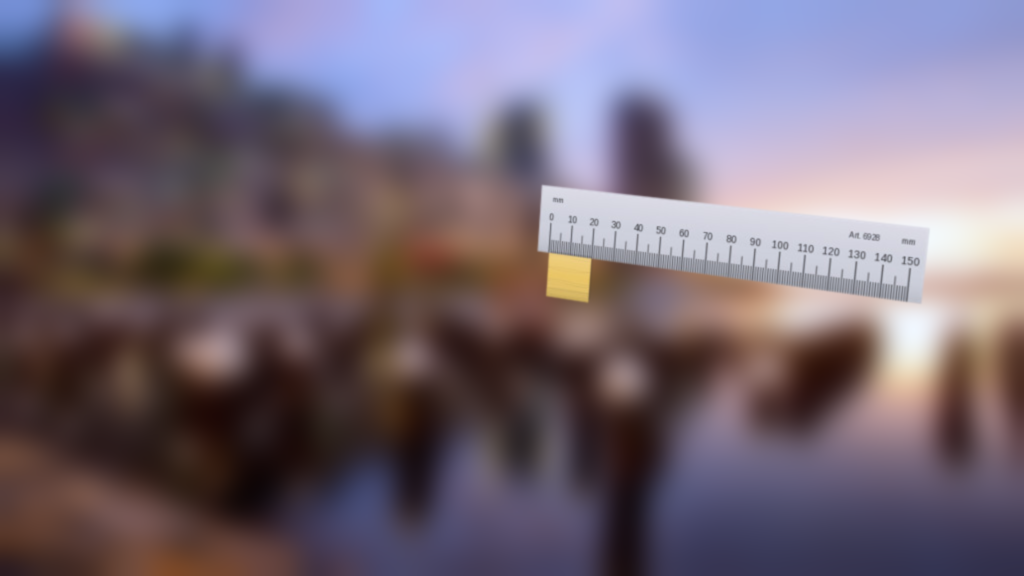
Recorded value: 20 mm
